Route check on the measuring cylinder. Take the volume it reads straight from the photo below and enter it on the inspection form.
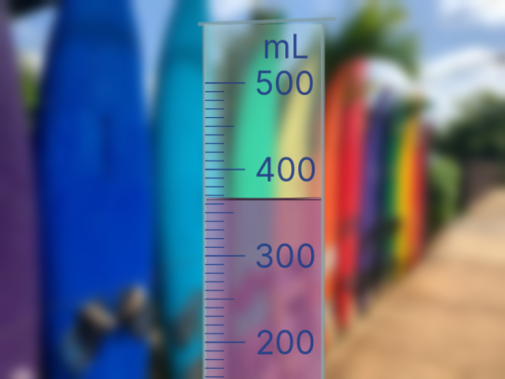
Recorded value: 365 mL
